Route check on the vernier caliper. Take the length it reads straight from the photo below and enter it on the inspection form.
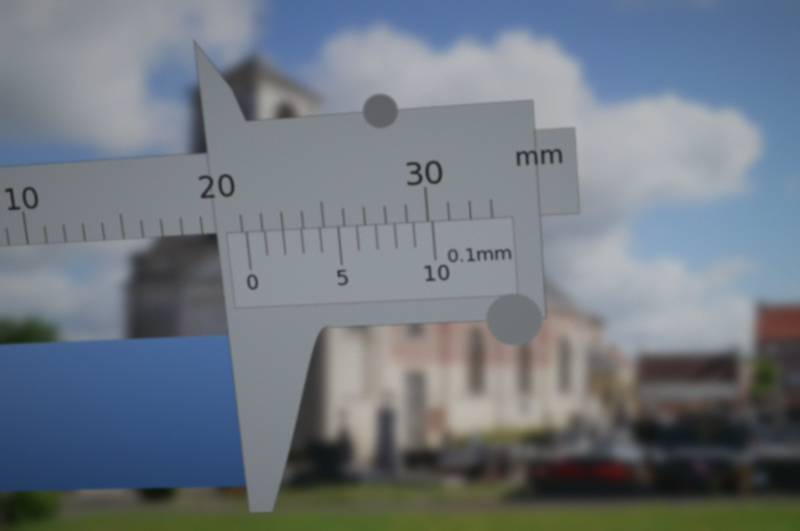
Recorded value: 21.2 mm
